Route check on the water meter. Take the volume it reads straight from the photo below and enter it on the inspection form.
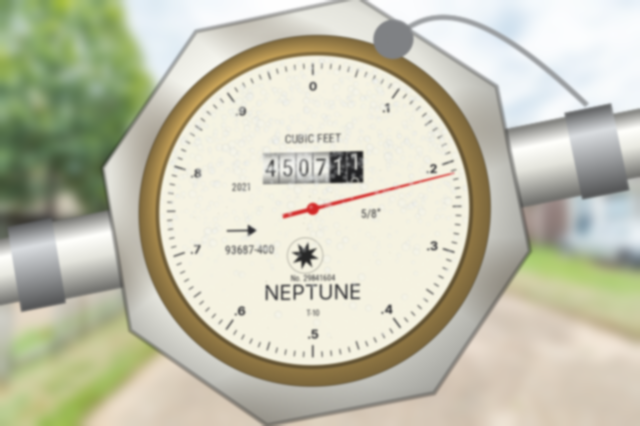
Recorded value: 450711.21 ft³
